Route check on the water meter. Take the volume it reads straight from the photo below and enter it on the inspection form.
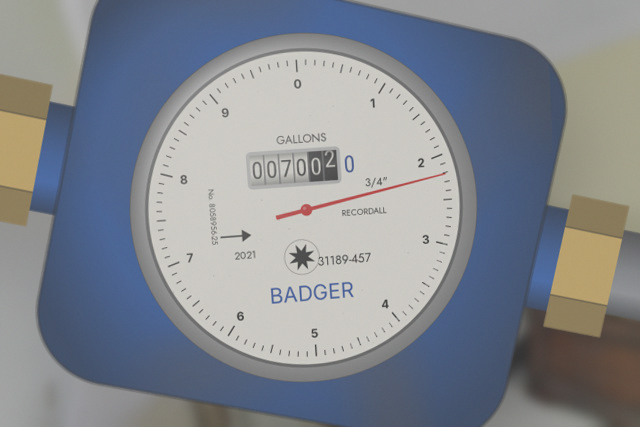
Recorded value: 70022.2 gal
